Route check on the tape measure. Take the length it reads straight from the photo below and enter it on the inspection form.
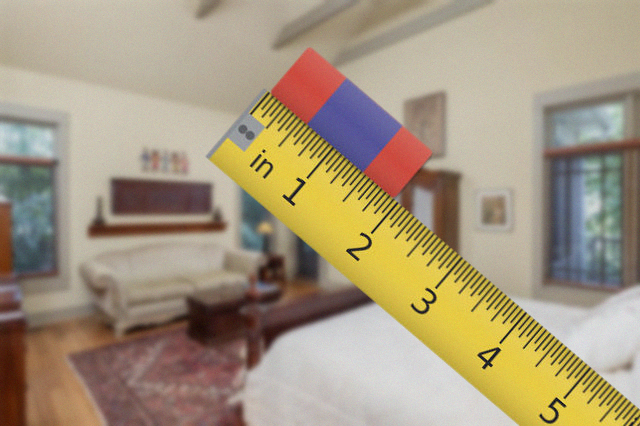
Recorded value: 1.9375 in
